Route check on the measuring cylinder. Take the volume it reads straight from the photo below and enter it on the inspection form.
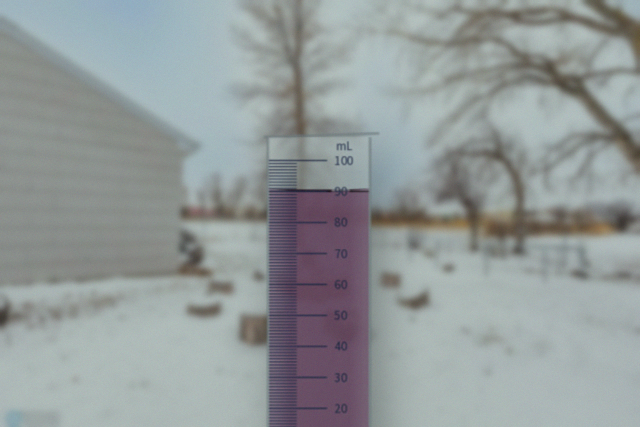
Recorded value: 90 mL
